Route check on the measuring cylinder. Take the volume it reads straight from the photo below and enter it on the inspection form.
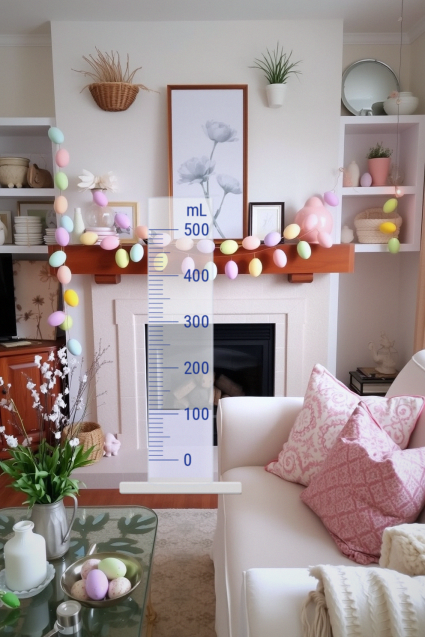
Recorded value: 110 mL
